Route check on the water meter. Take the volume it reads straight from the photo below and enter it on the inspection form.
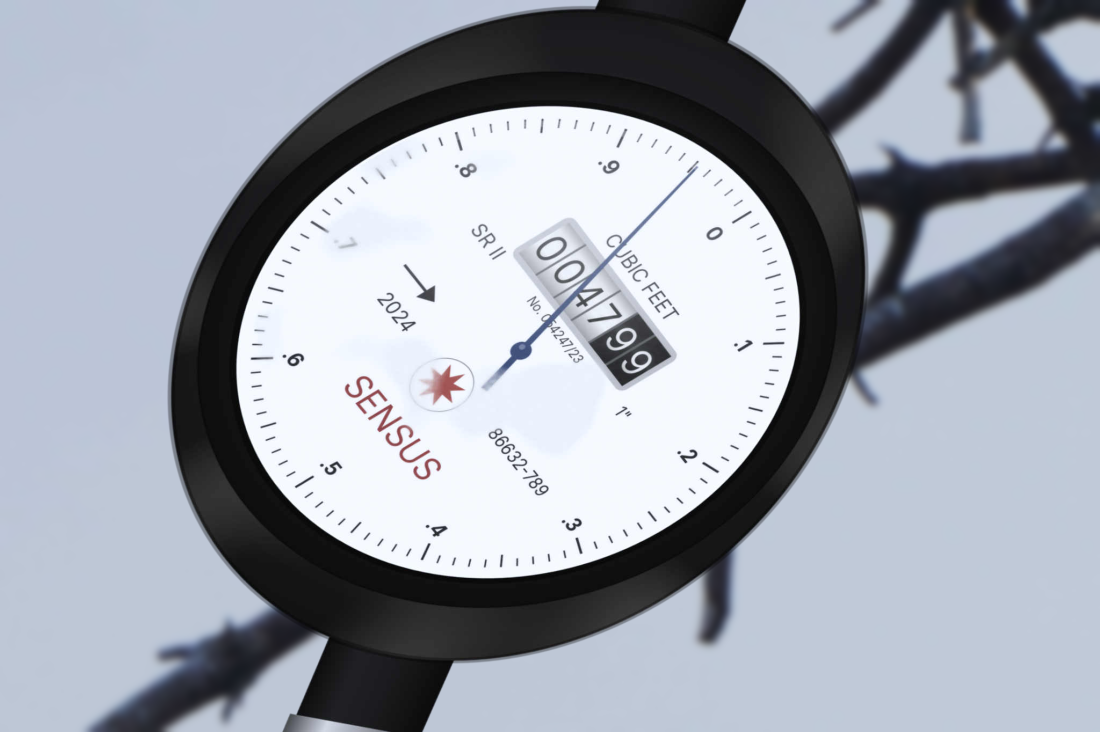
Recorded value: 4798.95 ft³
